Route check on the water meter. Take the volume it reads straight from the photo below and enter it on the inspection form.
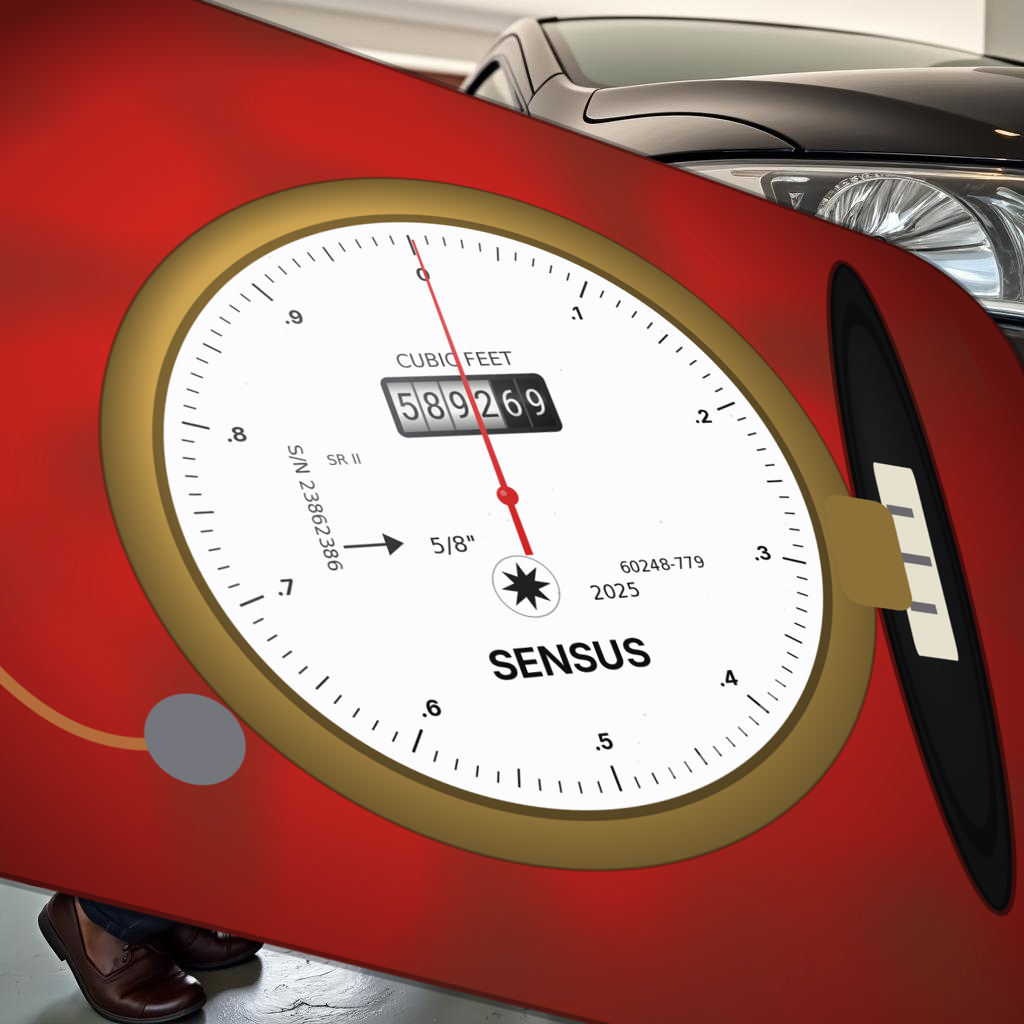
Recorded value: 589269.00 ft³
